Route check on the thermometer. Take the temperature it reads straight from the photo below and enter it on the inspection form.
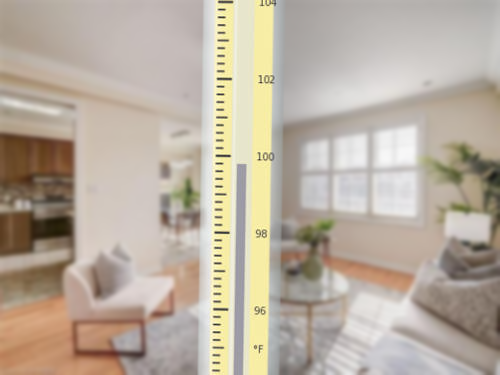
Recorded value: 99.8 °F
